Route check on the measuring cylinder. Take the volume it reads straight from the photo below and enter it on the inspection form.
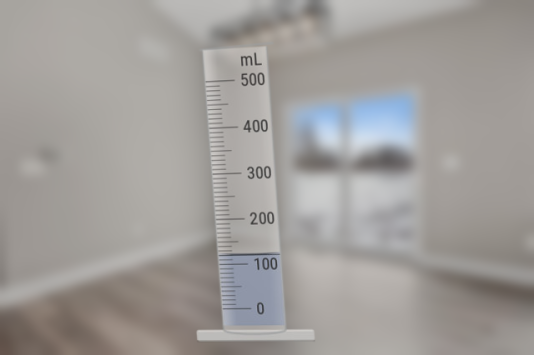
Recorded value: 120 mL
